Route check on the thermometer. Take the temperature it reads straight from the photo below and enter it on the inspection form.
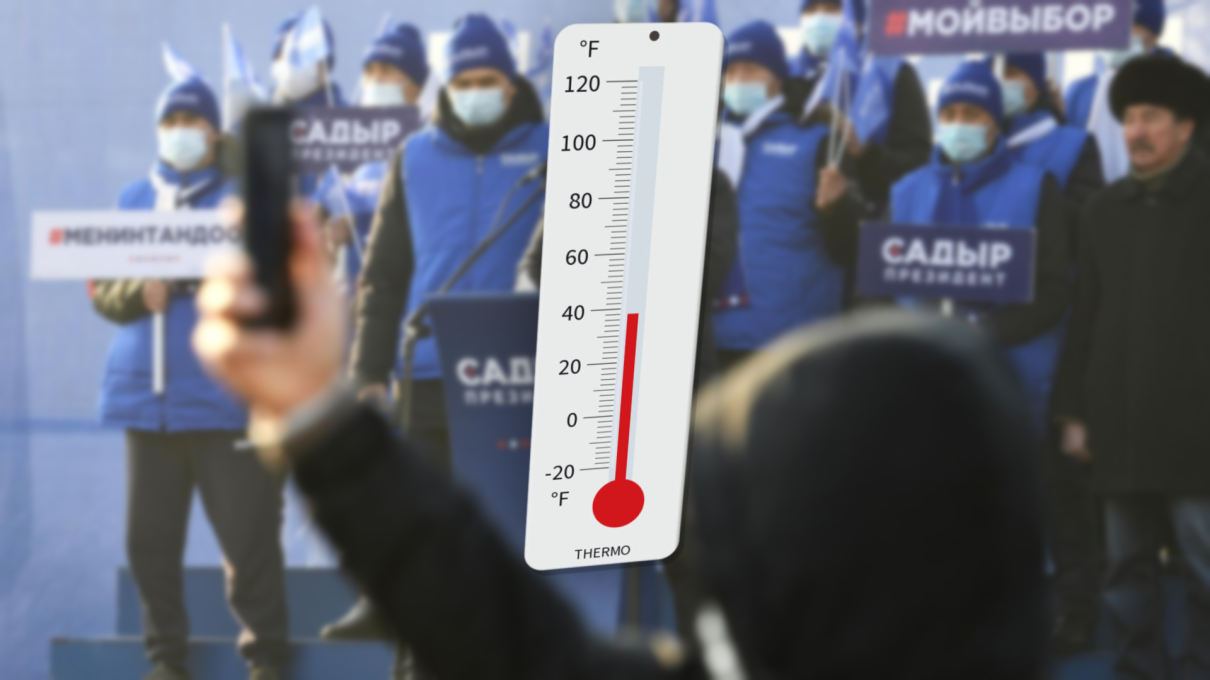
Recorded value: 38 °F
